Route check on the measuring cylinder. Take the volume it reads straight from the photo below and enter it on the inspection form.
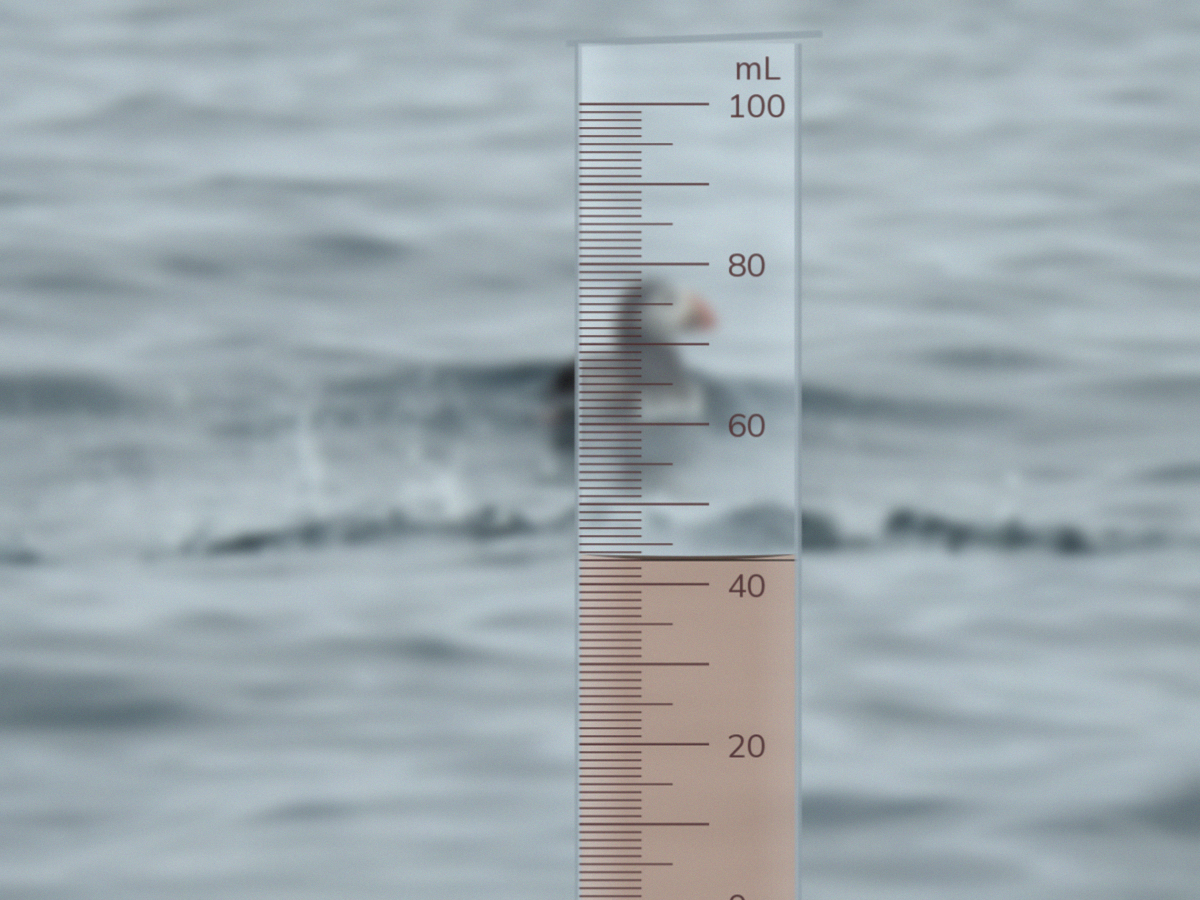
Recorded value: 43 mL
